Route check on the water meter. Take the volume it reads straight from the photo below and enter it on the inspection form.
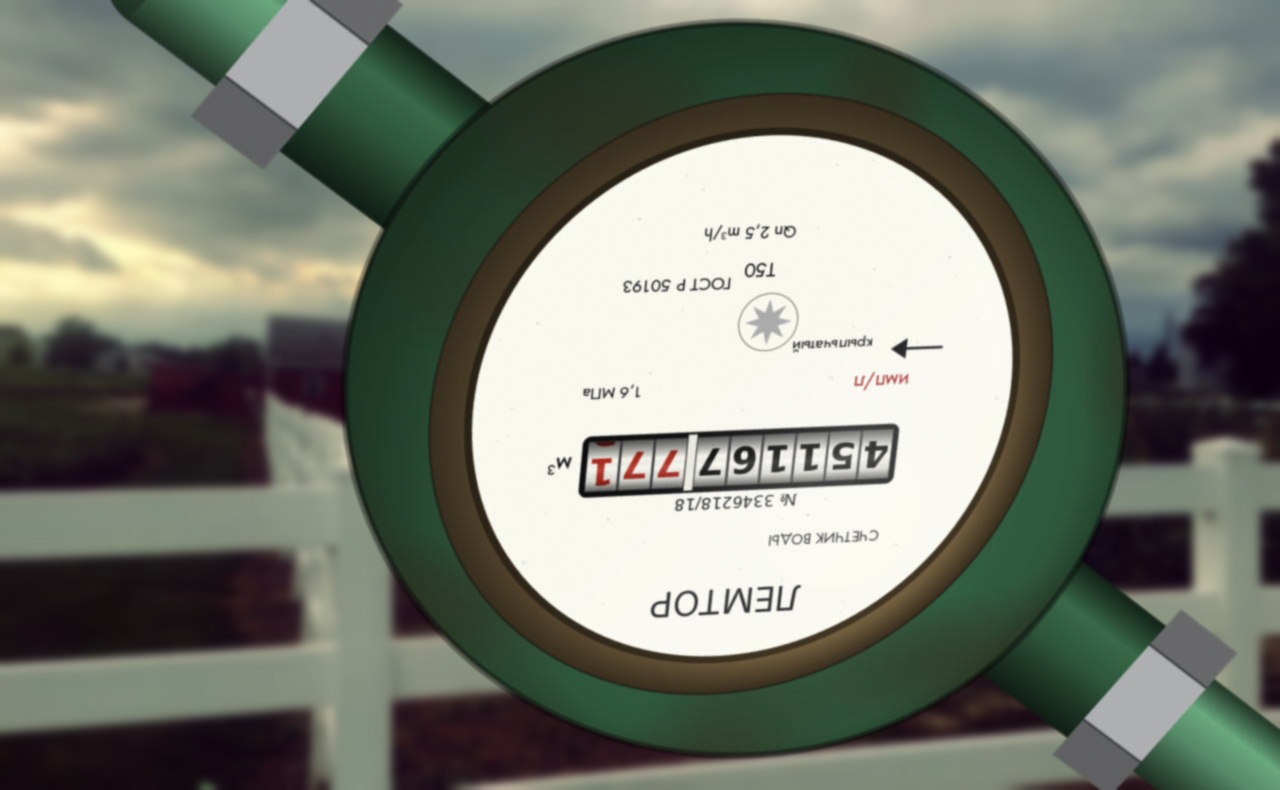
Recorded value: 451167.771 m³
